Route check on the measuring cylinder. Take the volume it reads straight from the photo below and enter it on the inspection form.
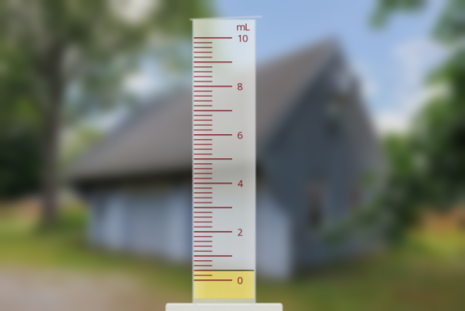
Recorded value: 0.4 mL
